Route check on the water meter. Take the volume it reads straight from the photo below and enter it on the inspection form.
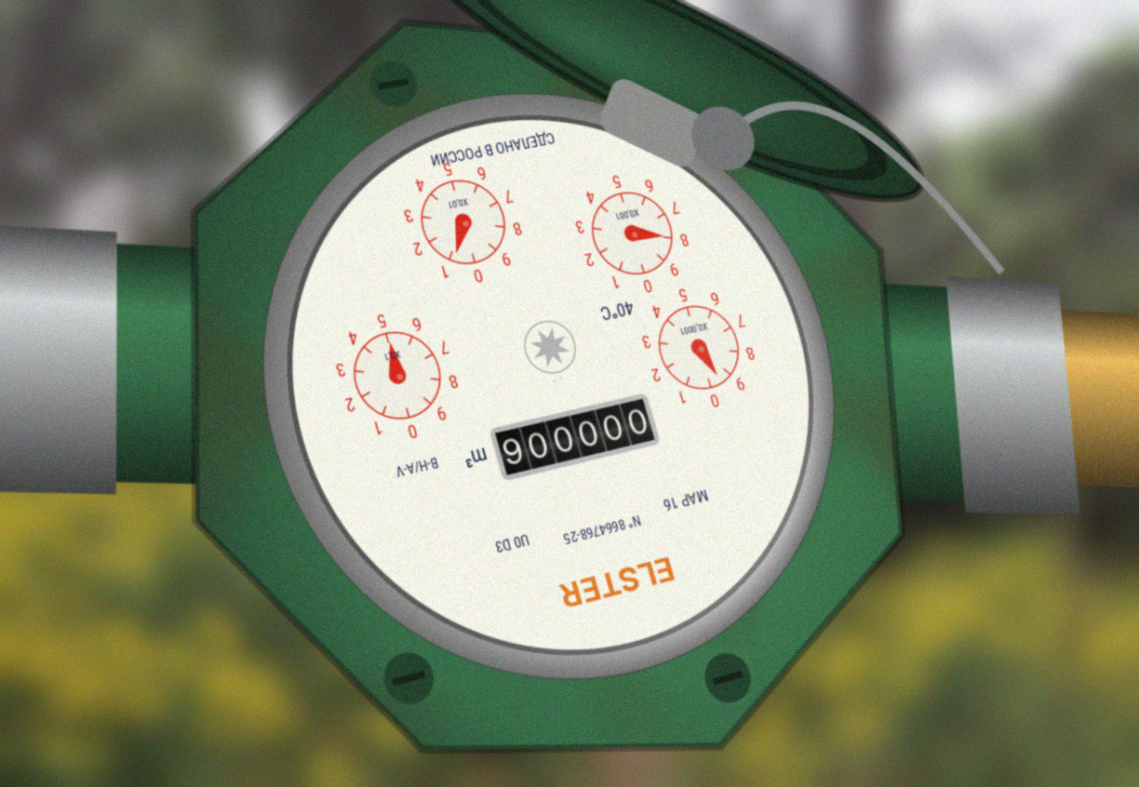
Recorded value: 6.5079 m³
